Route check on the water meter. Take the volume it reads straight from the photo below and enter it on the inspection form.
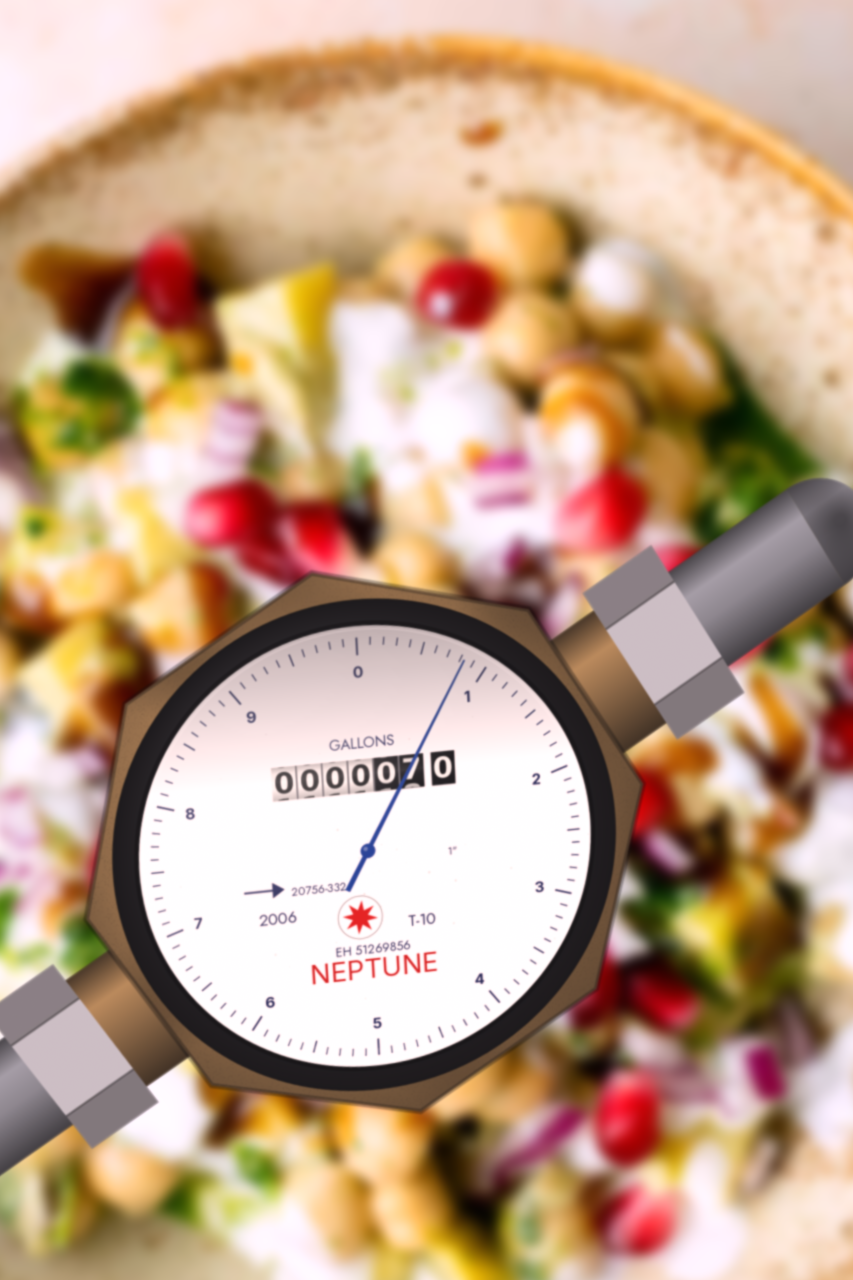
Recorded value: 70.8 gal
